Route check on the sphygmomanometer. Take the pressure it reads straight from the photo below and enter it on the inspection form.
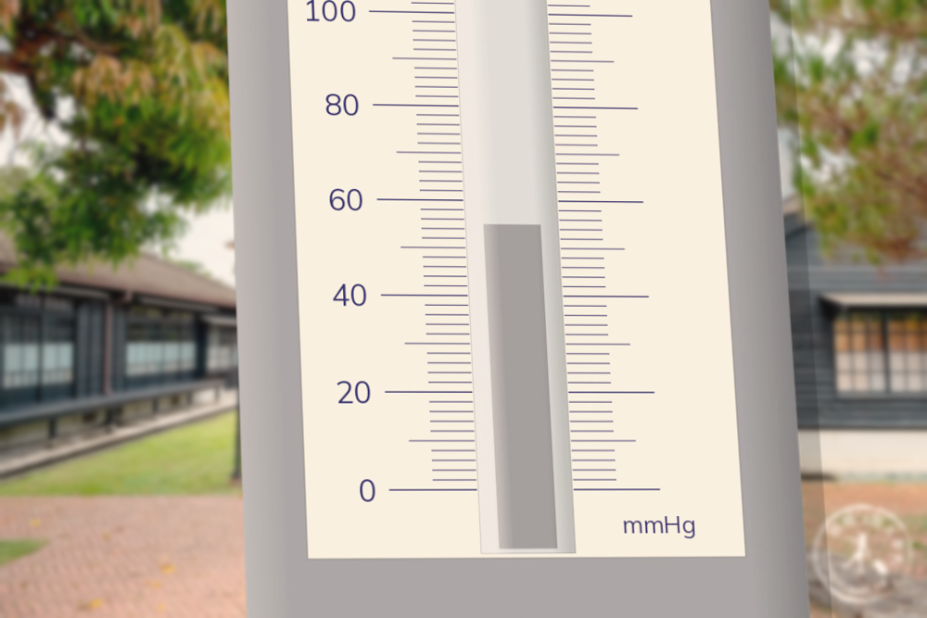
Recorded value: 55 mmHg
